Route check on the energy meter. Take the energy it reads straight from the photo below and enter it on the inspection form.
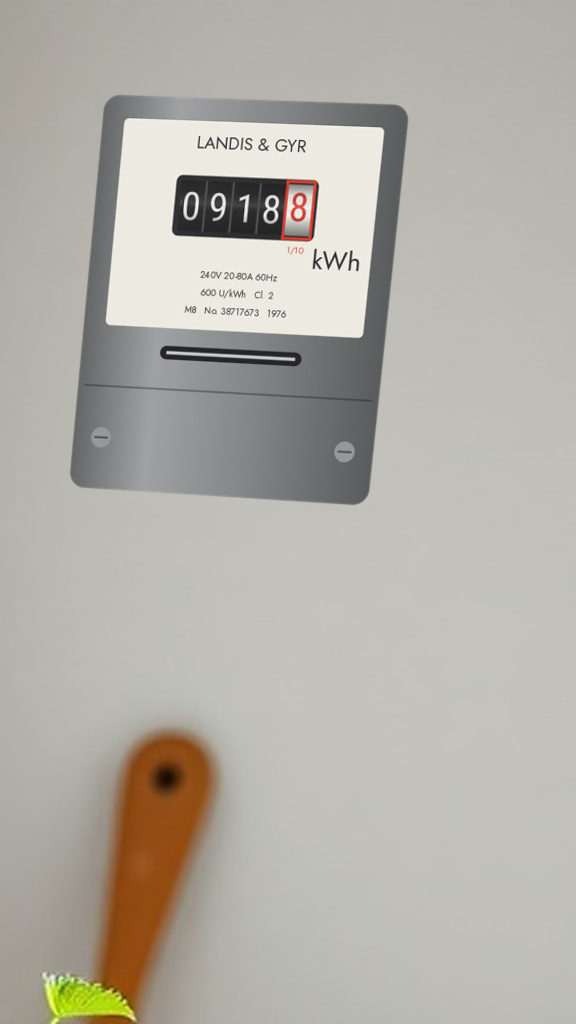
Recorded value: 918.8 kWh
